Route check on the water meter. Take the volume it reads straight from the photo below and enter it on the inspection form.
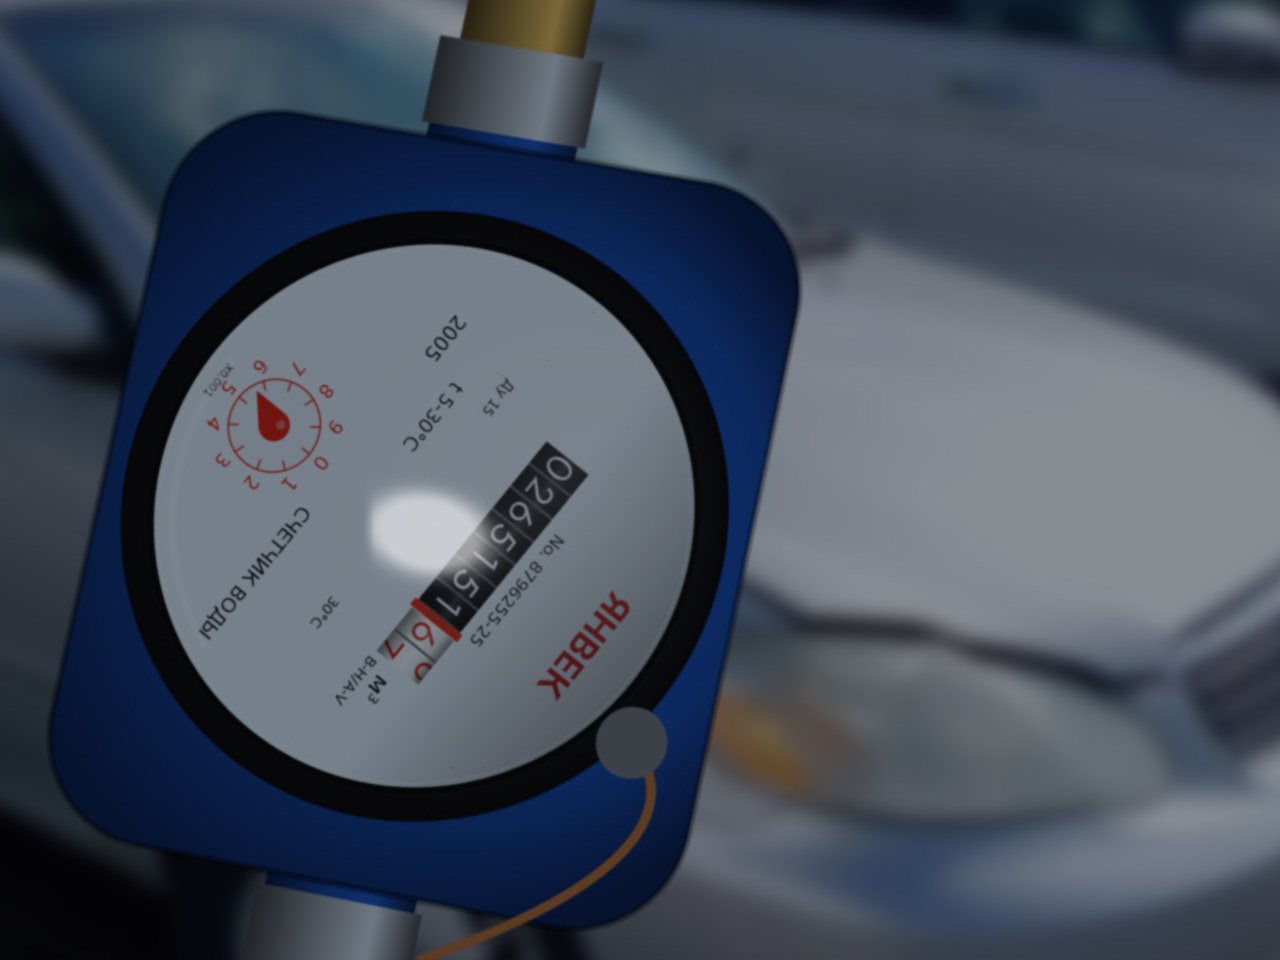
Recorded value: 265151.665 m³
